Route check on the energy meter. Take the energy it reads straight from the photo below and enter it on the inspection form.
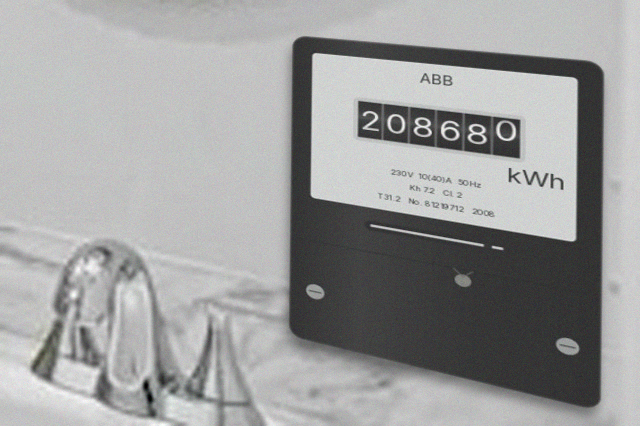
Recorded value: 208680 kWh
